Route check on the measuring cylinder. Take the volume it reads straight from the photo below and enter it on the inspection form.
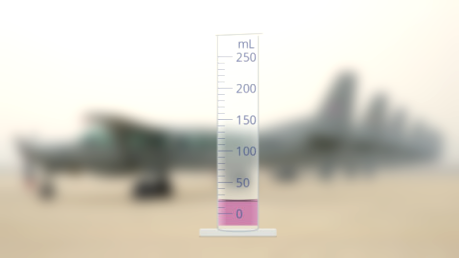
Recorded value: 20 mL
